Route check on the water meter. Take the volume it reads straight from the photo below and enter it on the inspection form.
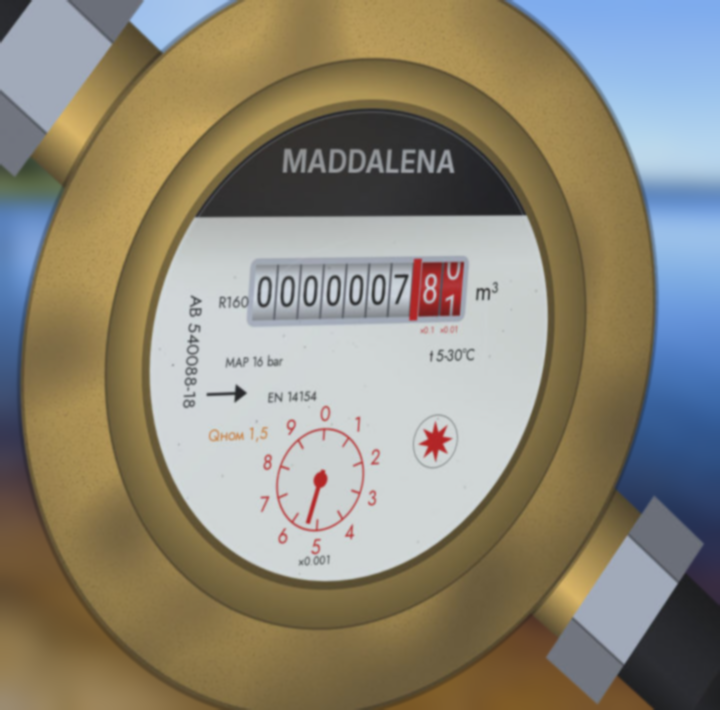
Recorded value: 7.805 m³
